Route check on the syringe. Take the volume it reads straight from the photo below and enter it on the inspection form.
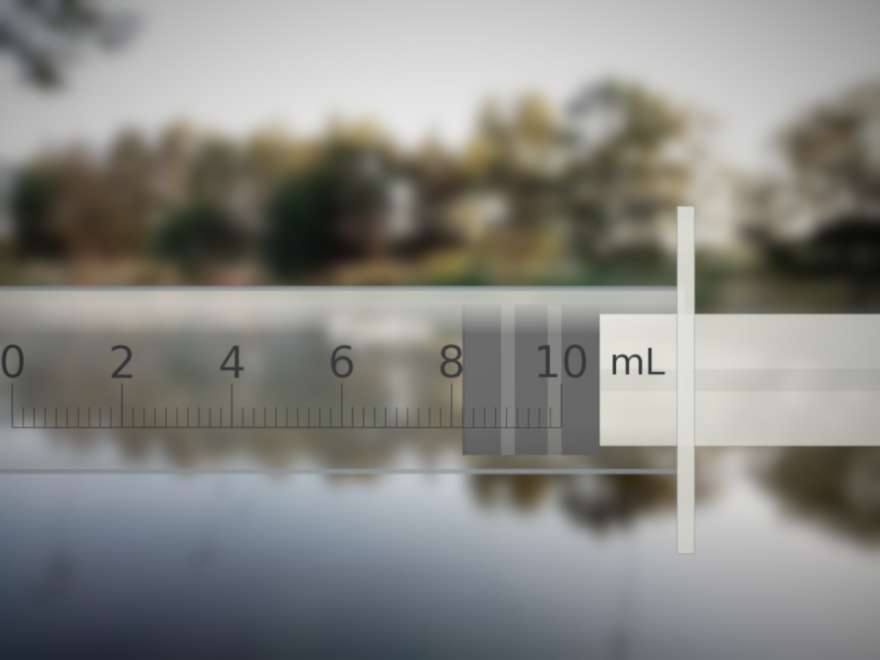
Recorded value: 8.2 mL
